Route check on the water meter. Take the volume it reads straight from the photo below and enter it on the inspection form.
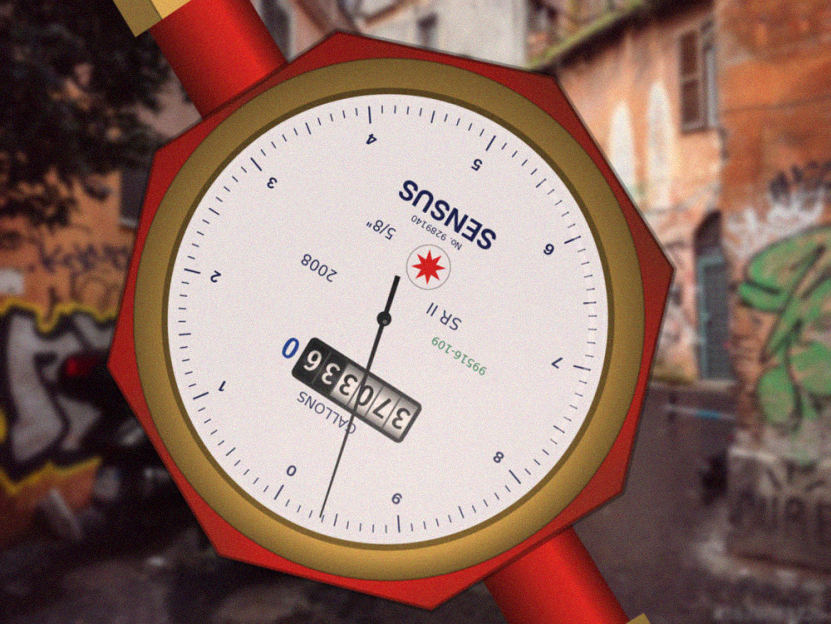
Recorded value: 3703359.6 gal
